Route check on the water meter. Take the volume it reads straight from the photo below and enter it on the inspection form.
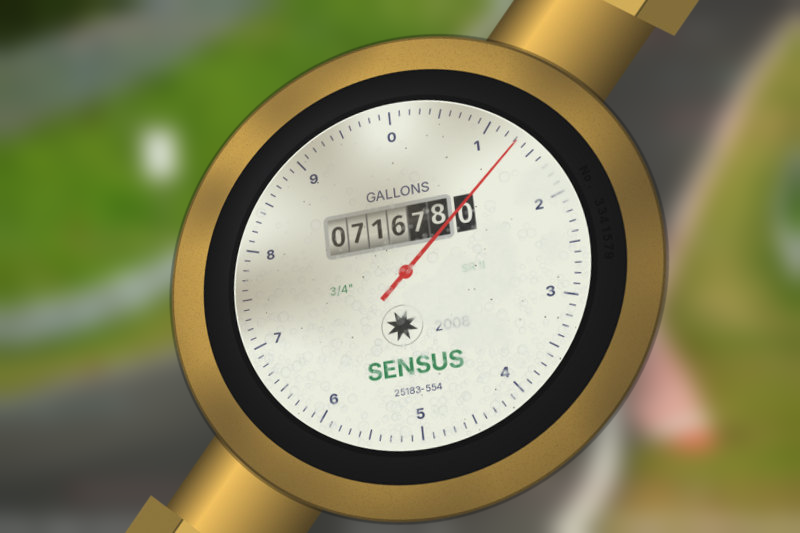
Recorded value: 716781.3 gal
